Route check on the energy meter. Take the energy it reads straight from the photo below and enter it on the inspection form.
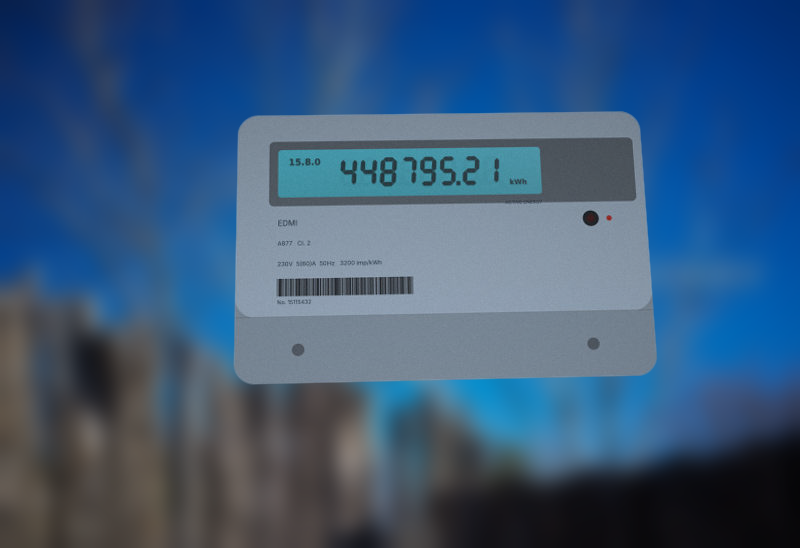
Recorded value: 448795.21 kWh
